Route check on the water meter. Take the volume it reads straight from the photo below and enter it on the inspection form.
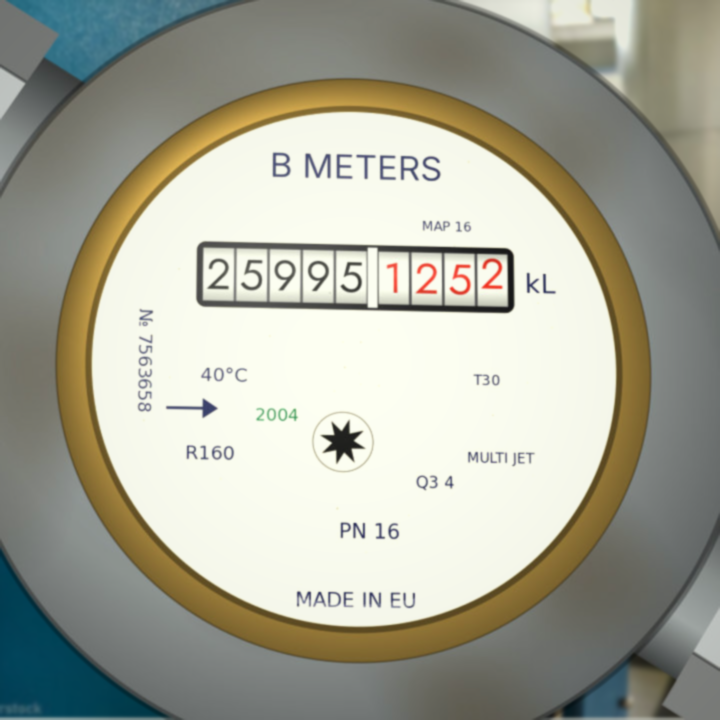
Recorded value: 25995.1252 kL
